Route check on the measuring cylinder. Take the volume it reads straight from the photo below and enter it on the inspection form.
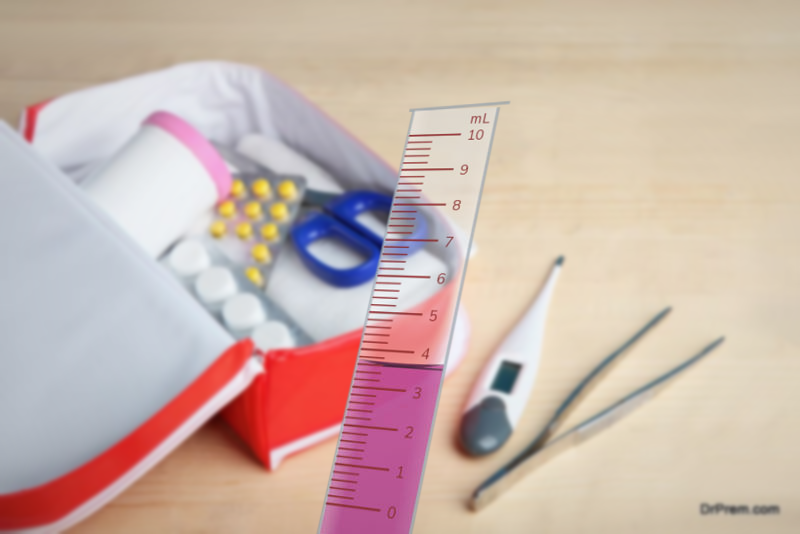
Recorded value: 3.6 mL
